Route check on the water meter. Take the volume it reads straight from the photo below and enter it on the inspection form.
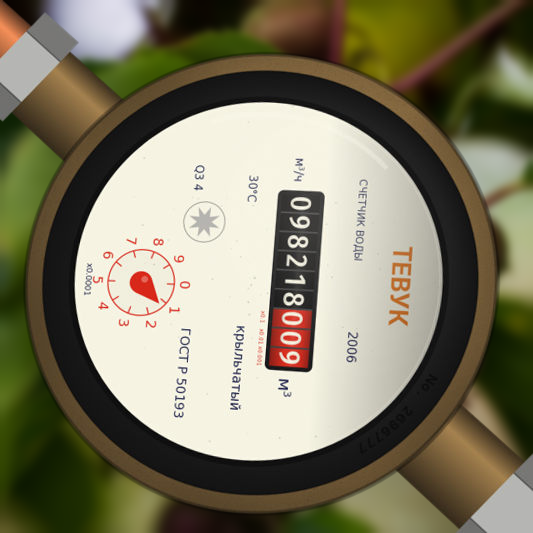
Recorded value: 98218.0091 m³
